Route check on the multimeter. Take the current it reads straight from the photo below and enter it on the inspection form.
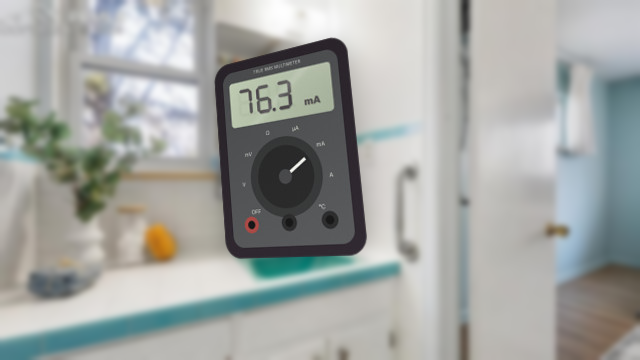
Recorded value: 76.3 mA
